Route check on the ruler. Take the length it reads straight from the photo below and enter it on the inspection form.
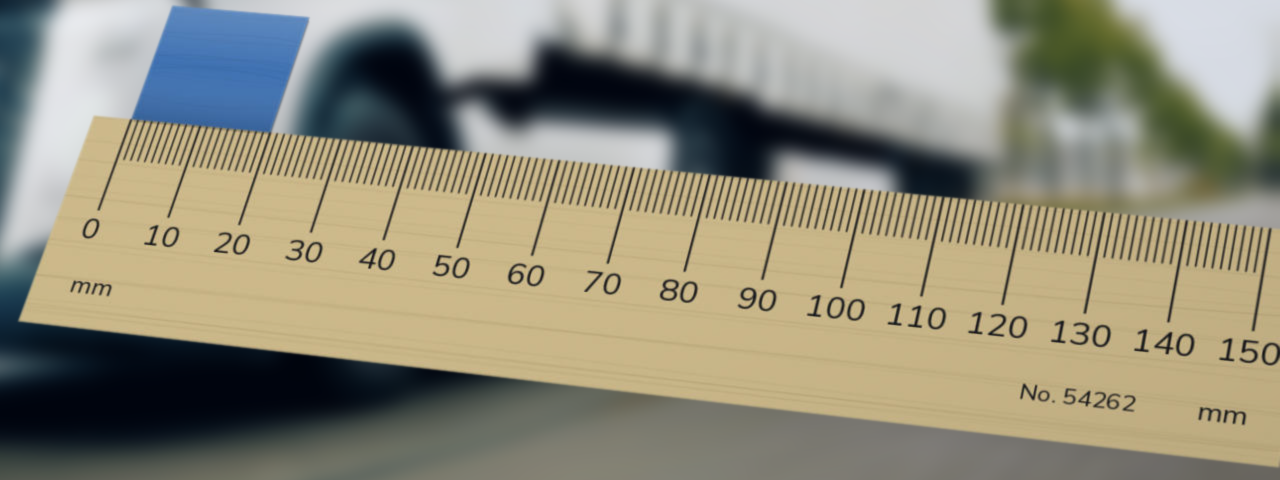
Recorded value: 20 mm
